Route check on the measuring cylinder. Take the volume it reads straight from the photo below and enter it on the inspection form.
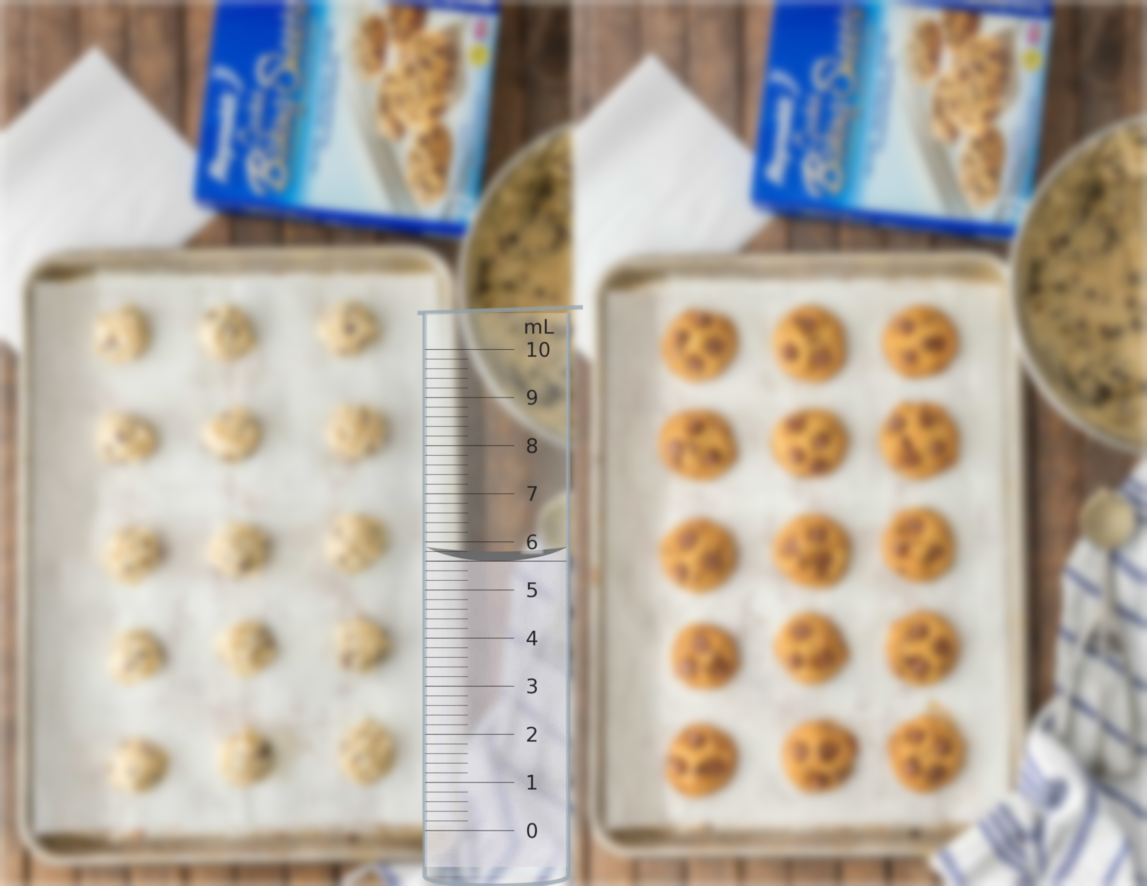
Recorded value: 5.6 mL
